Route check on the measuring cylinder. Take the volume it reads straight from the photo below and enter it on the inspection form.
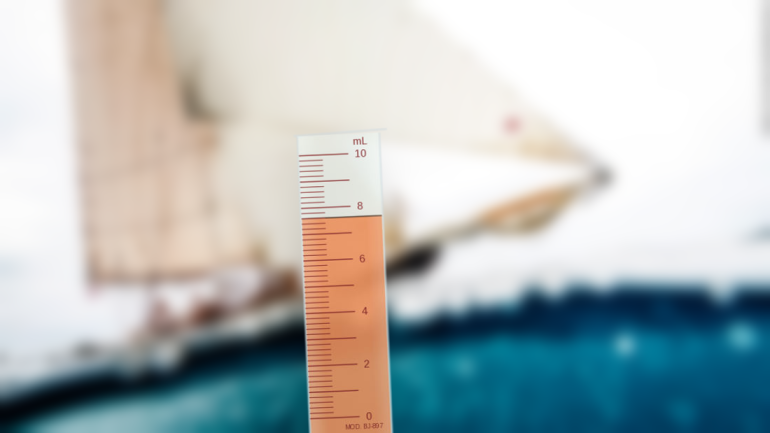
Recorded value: 7.6 mL
